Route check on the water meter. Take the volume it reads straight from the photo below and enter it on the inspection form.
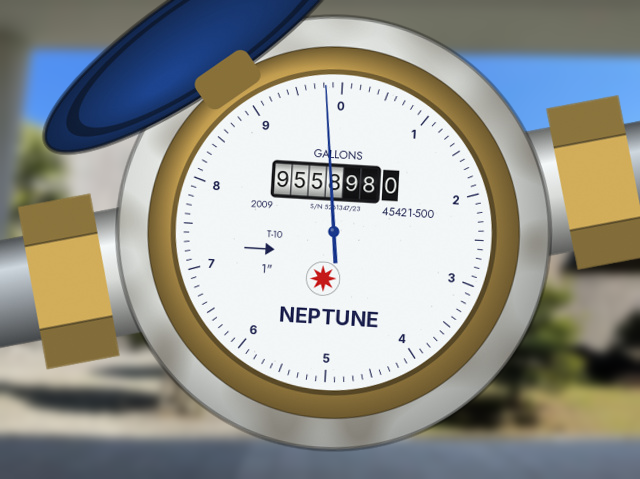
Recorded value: 9558979.8 gal
